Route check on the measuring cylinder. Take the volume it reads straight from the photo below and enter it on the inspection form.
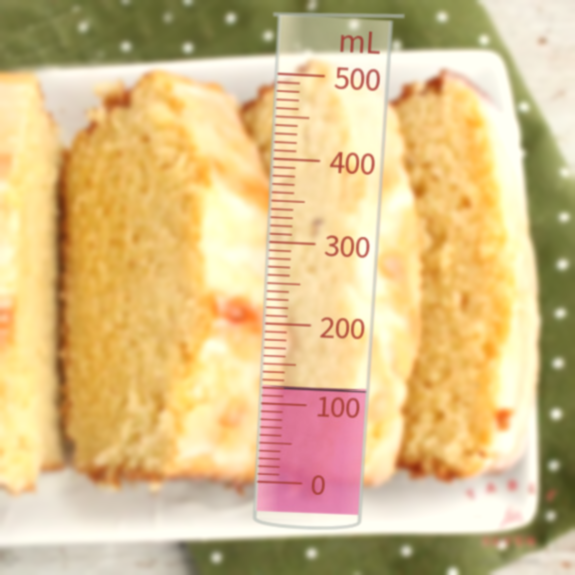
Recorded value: 120 mL
